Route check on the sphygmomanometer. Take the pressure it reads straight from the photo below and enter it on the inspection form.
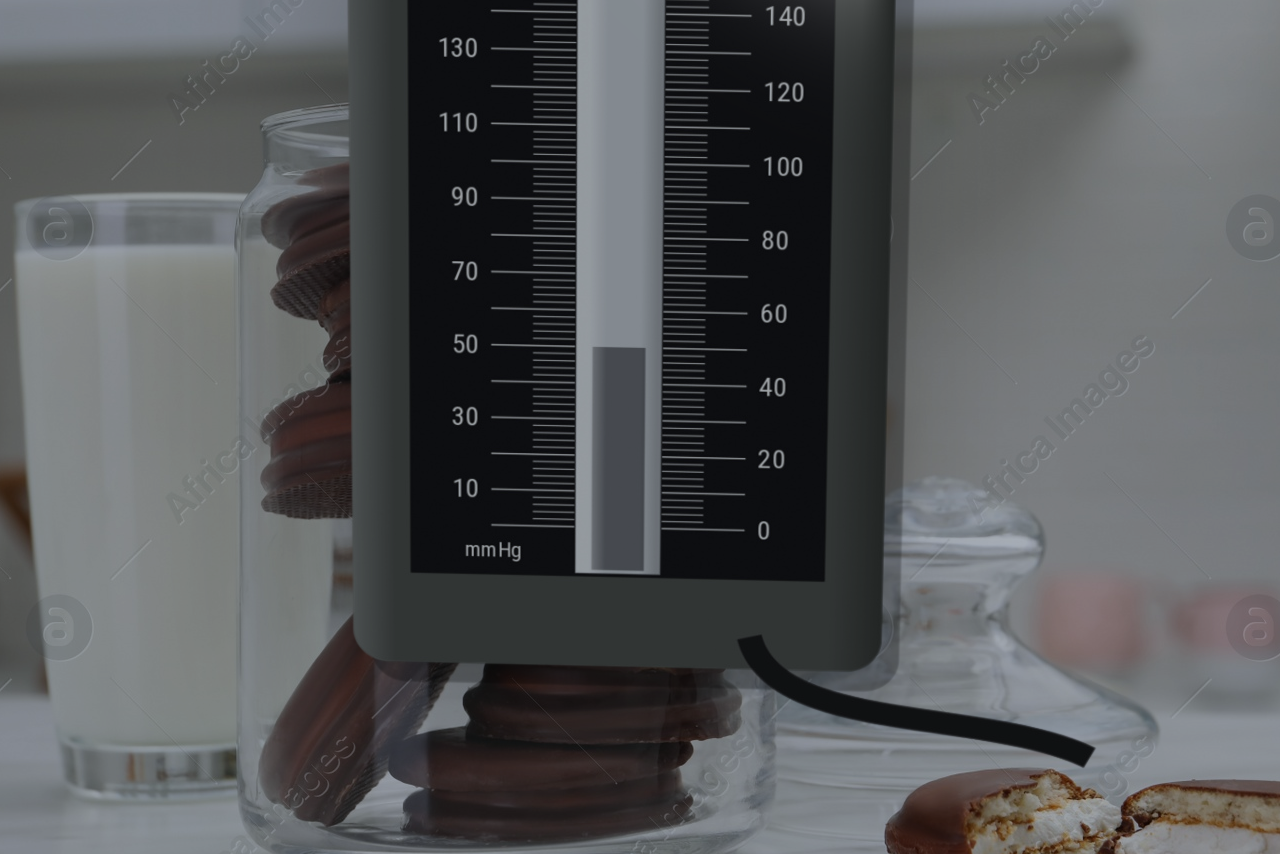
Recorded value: 50 mmHg
